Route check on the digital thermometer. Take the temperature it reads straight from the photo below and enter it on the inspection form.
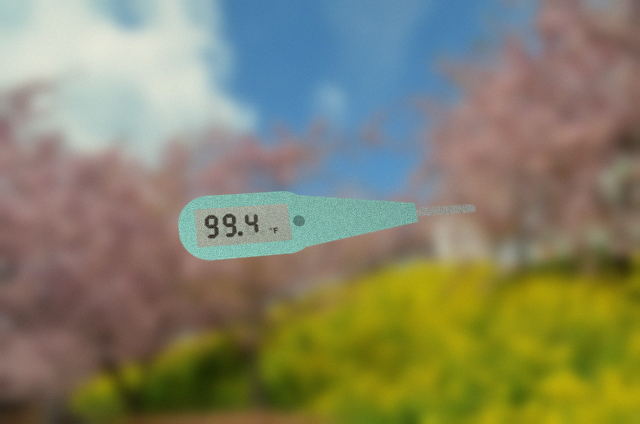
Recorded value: 99.4 °F
